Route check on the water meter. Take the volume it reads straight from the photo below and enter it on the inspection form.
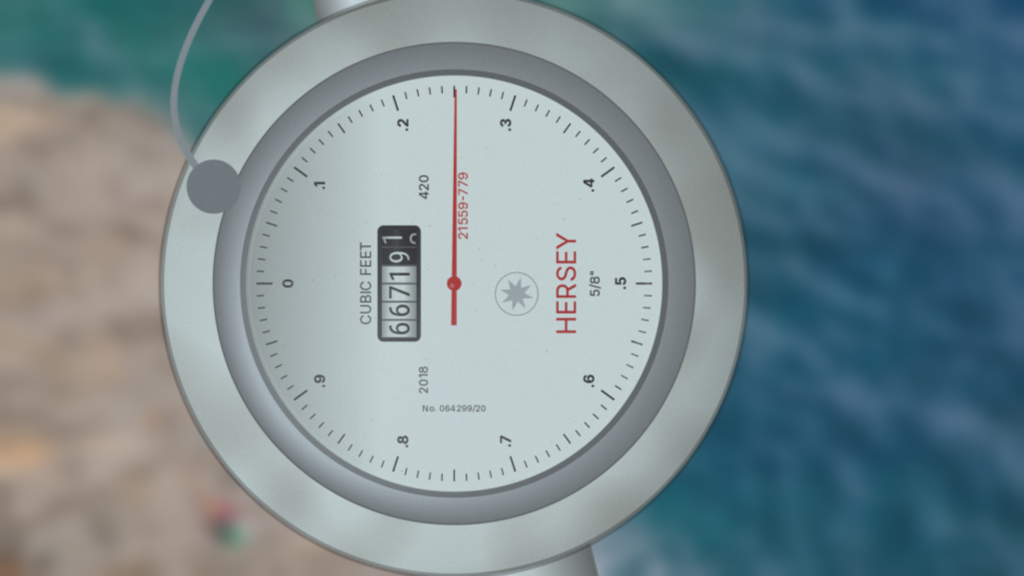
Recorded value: 667191.25 ft³
